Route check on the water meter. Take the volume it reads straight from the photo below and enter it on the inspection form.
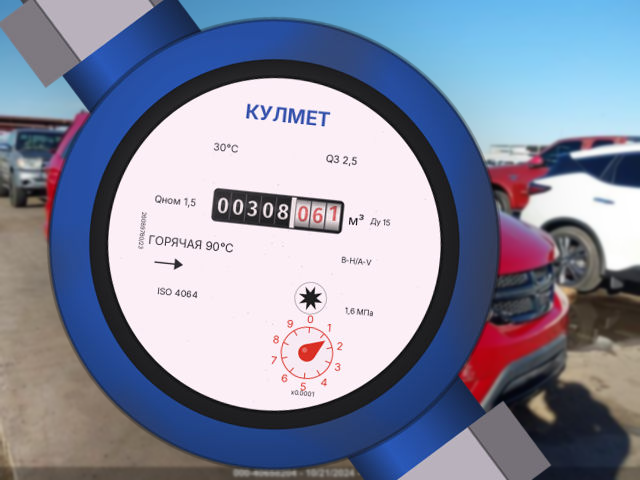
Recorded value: 308.0611 m³
